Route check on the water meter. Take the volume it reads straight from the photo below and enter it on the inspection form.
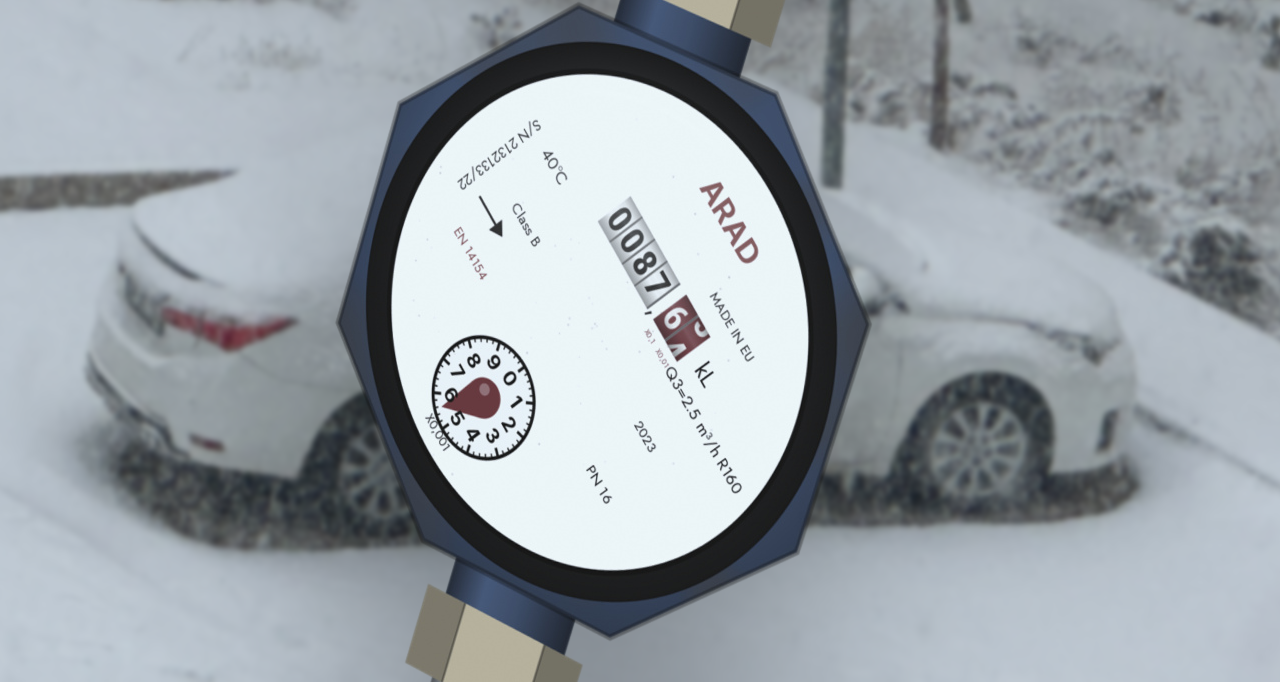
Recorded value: 87.635 kL
